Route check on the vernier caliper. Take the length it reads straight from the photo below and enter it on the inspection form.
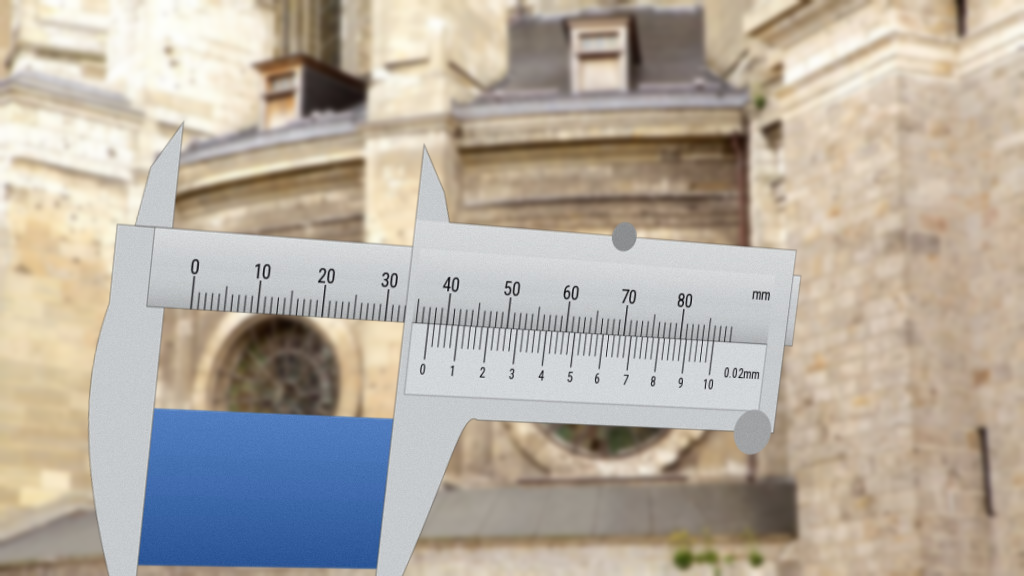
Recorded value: 37.0 mm
